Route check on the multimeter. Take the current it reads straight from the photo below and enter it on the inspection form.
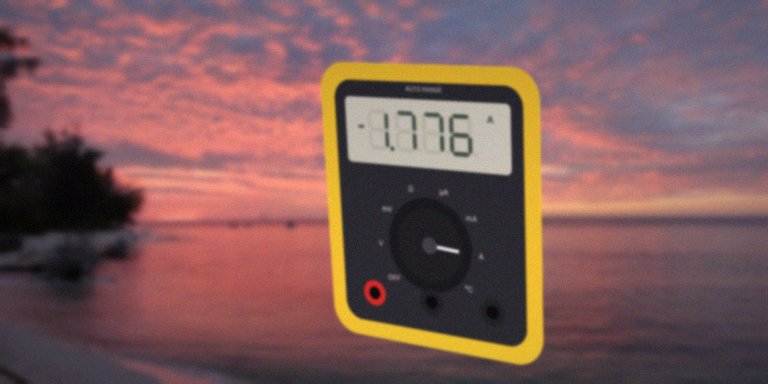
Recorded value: -1.776 A
